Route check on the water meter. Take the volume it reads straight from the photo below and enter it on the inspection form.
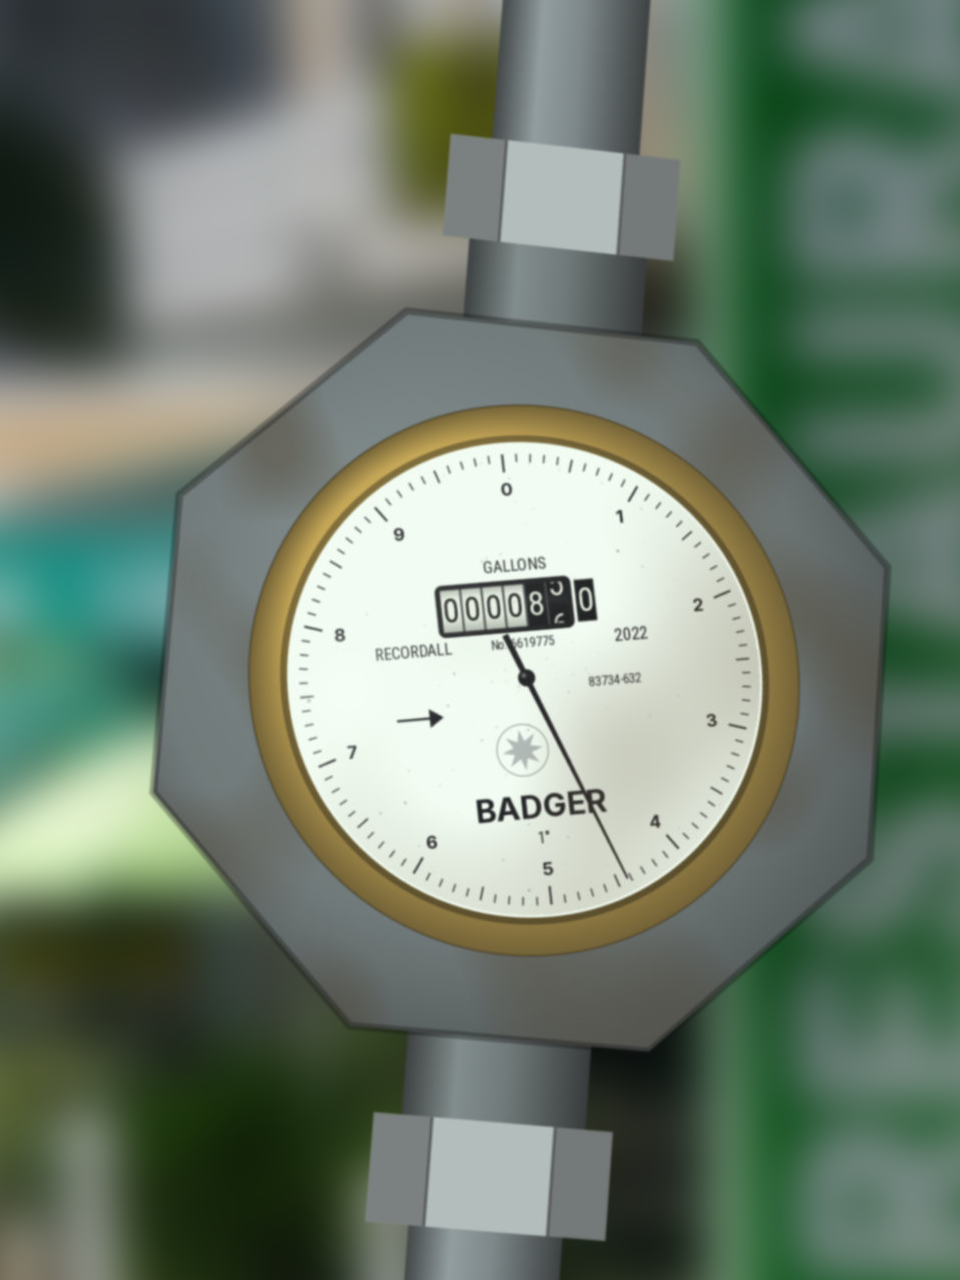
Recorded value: 854.4 gal
